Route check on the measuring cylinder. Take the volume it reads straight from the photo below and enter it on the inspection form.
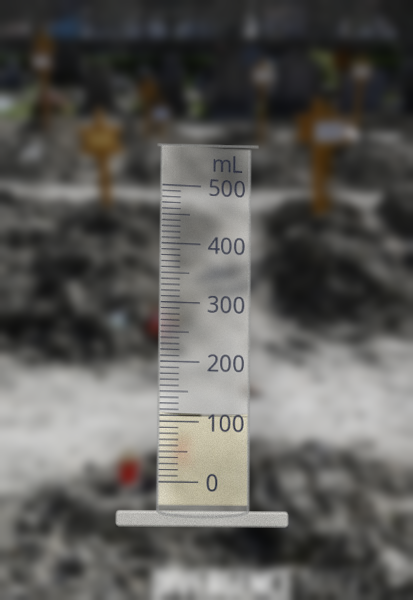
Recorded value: 110 mL
